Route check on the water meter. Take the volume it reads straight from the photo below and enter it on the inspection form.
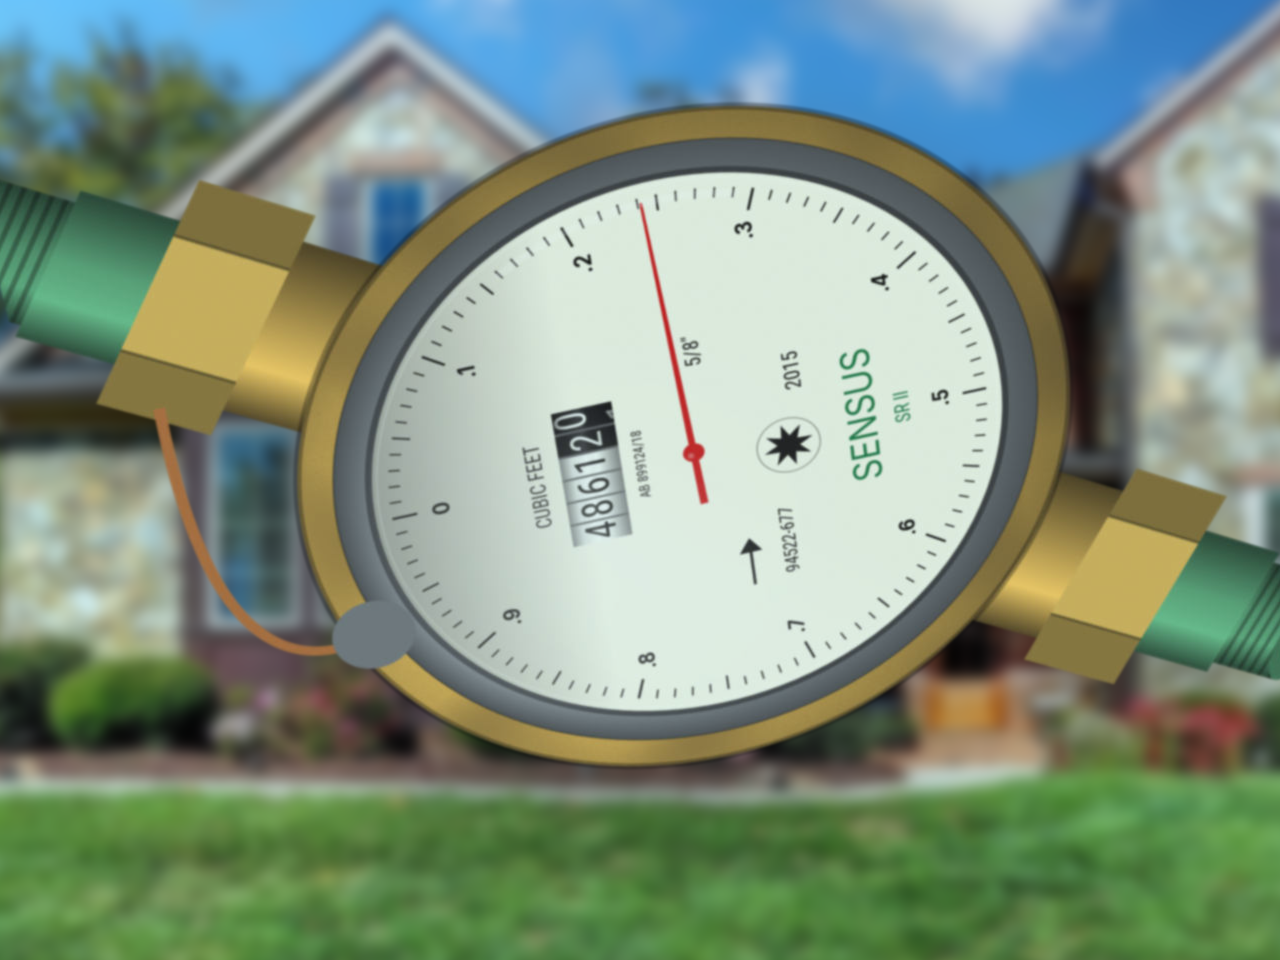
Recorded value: 486120.24 ft³
